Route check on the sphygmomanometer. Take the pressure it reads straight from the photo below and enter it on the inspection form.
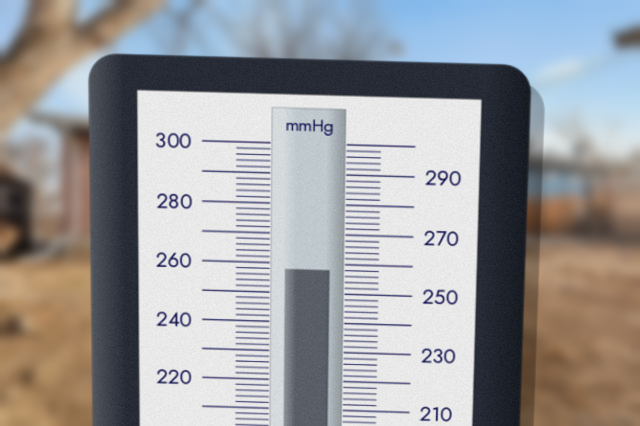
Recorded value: 258 mmHg
